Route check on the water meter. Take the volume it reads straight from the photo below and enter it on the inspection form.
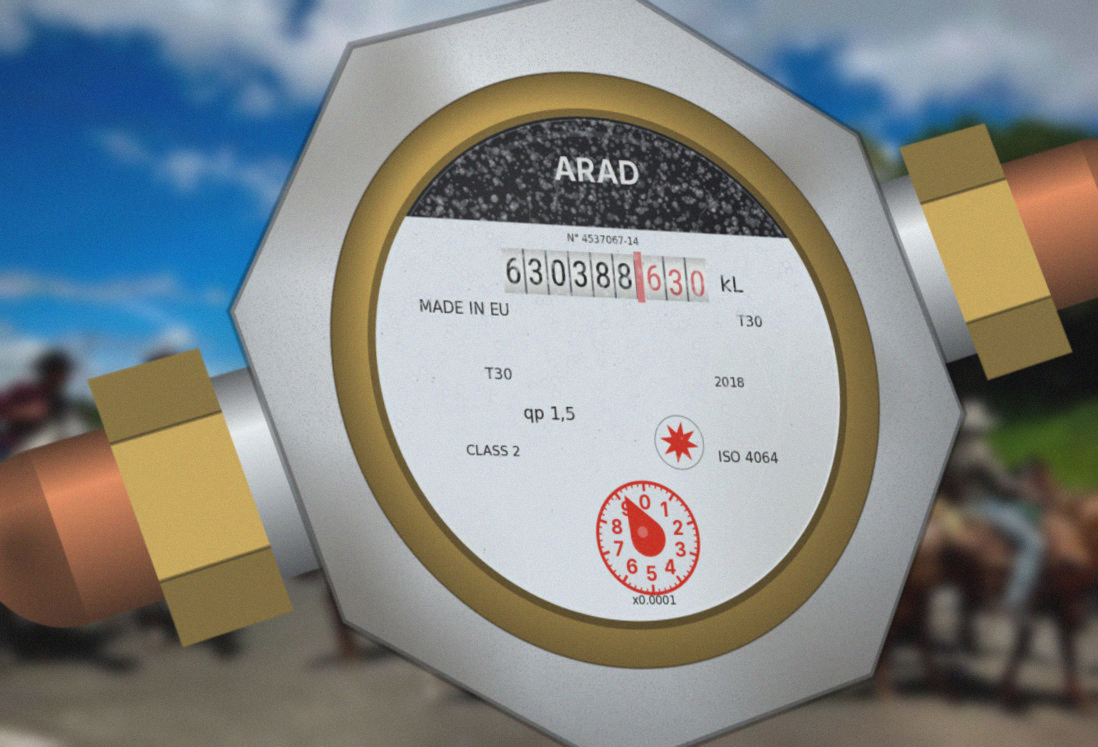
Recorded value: 630388.6299 kL
